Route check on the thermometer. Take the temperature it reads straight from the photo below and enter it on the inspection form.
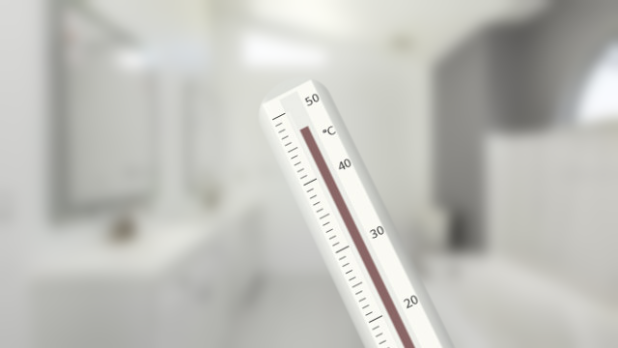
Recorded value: 47 °C
